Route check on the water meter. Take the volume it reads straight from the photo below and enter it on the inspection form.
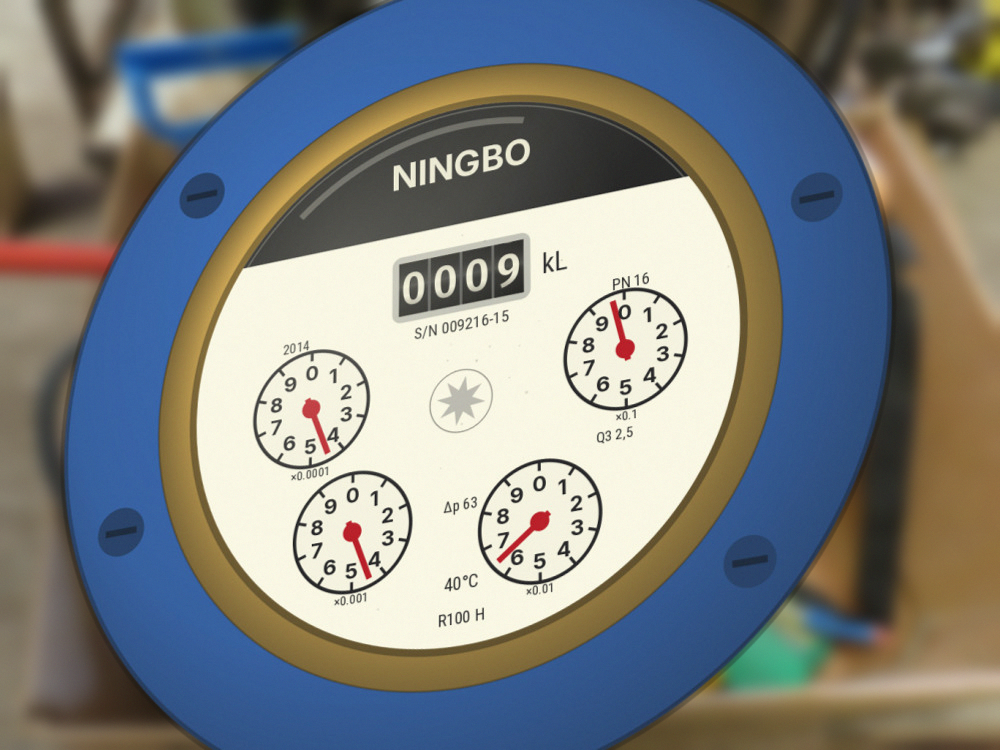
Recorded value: 8.9644 kL
